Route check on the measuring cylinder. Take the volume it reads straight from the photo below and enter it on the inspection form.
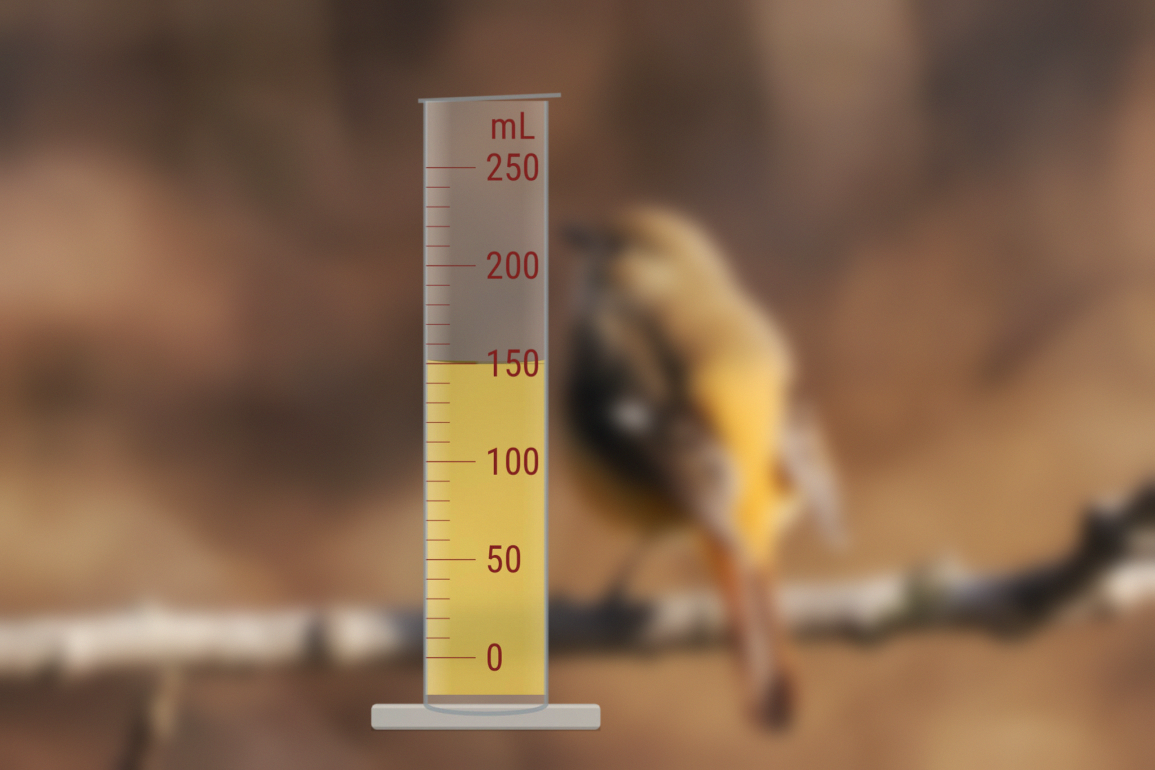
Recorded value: 150 mL
